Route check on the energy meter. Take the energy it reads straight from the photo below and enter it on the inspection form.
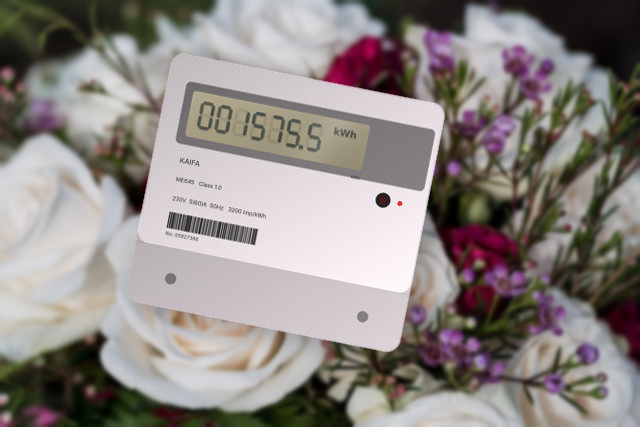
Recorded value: 1575.5 kWh
